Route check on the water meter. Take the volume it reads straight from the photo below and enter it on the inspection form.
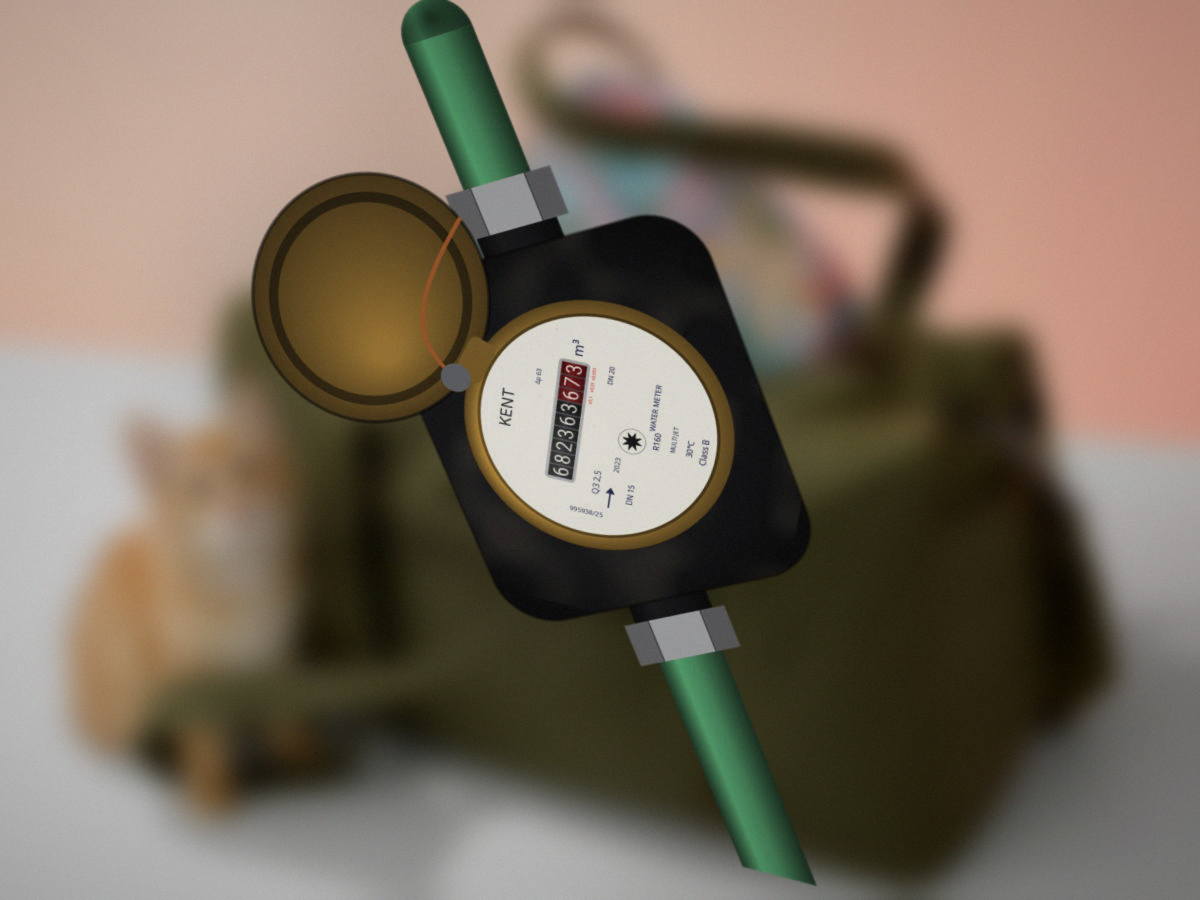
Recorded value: 682363.673 m³
